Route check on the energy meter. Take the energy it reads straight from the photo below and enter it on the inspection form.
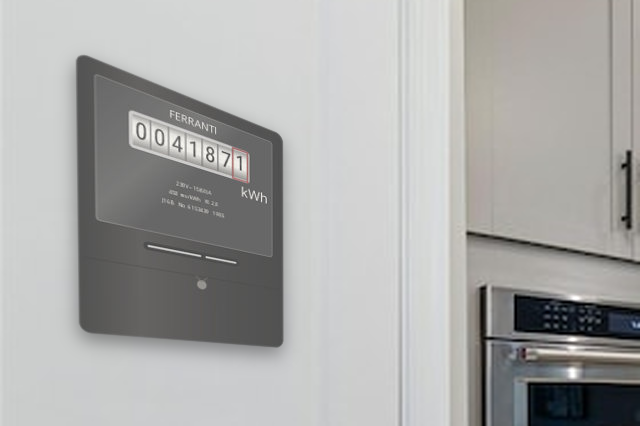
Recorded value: 4187.1 kWh
